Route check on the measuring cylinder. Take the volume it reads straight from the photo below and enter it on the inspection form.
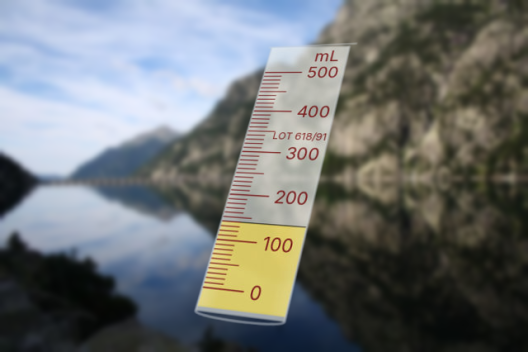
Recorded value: 140 mL
